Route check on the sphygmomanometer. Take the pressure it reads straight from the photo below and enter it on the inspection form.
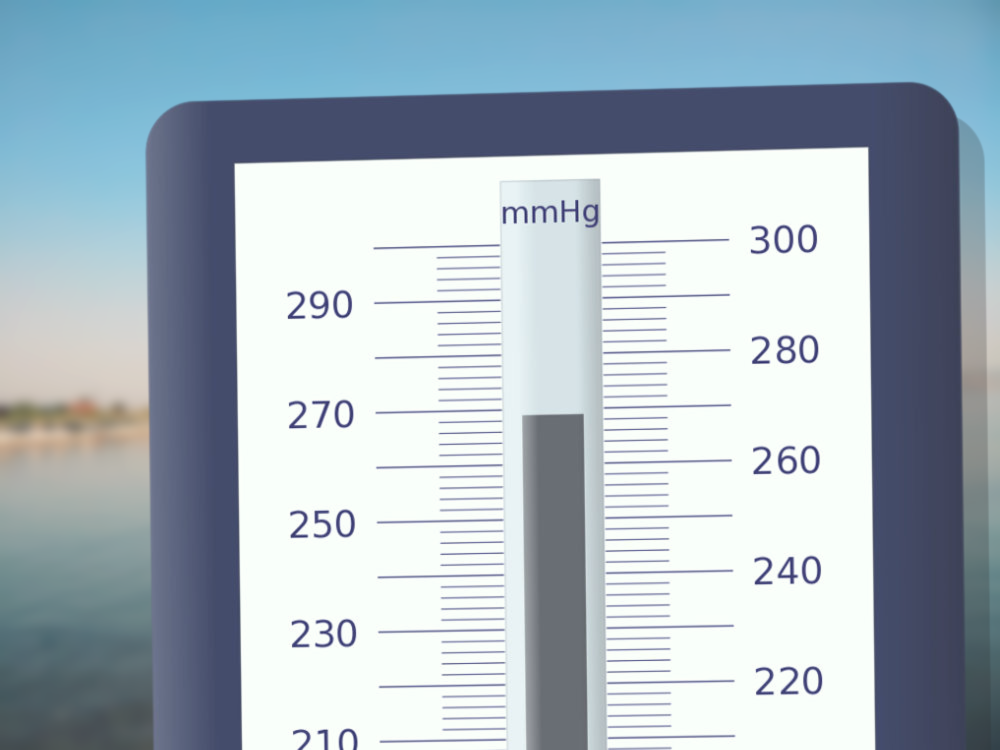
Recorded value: 269 mmHg
